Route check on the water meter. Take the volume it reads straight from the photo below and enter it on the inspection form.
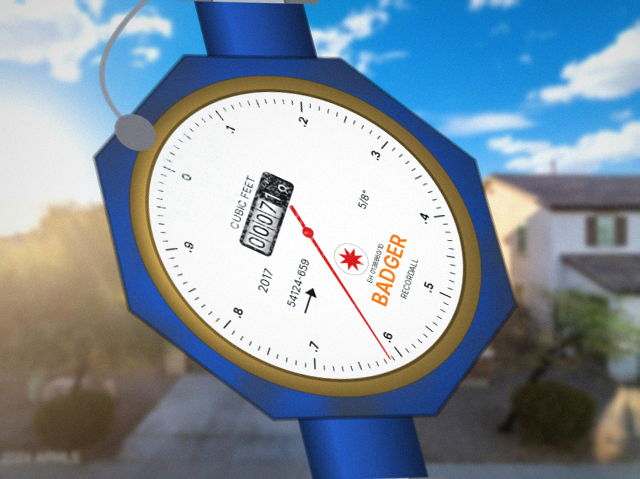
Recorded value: 717.61 ft³
